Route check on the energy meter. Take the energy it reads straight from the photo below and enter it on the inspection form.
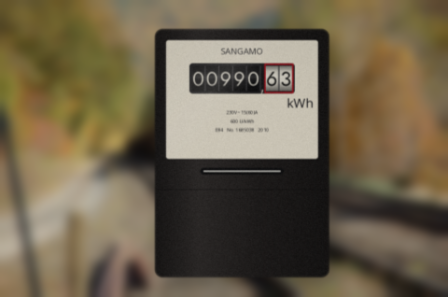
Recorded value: 990.63 kWh
